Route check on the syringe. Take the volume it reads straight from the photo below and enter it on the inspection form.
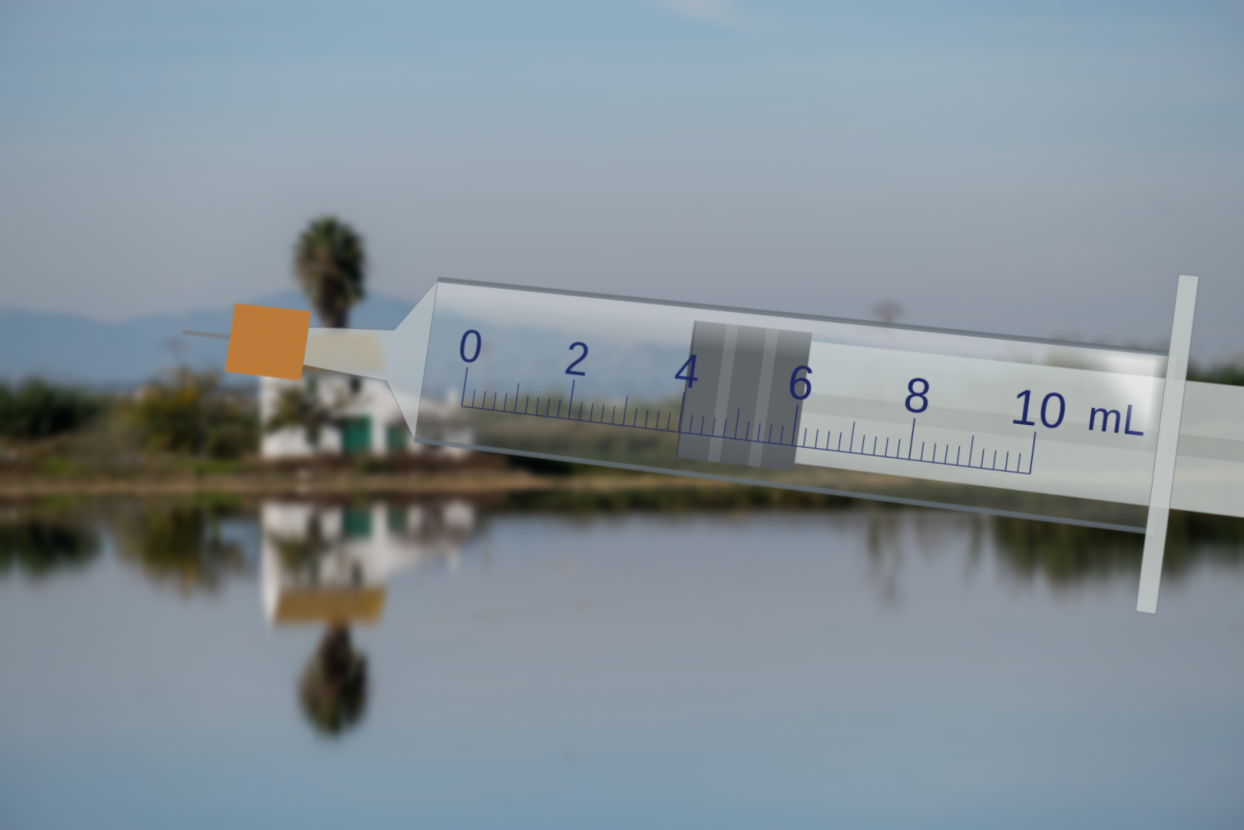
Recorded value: 4 mL
